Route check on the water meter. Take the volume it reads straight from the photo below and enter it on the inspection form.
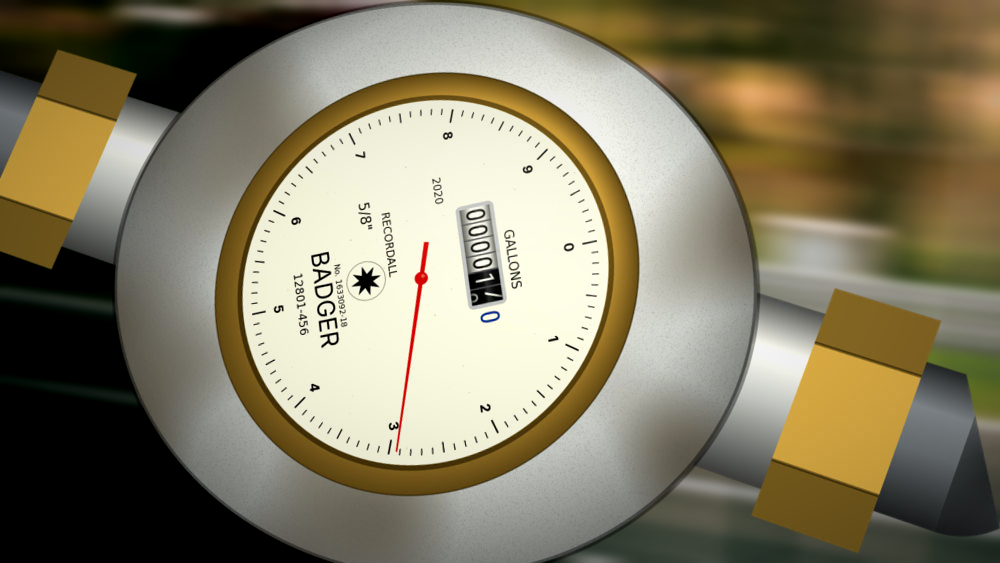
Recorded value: 172.9 gal
